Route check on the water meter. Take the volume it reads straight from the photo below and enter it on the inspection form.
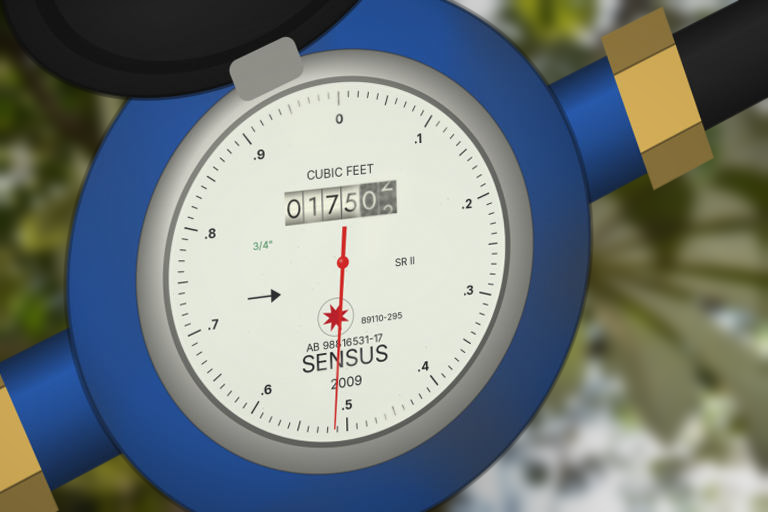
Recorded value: 17502.51 ft³
